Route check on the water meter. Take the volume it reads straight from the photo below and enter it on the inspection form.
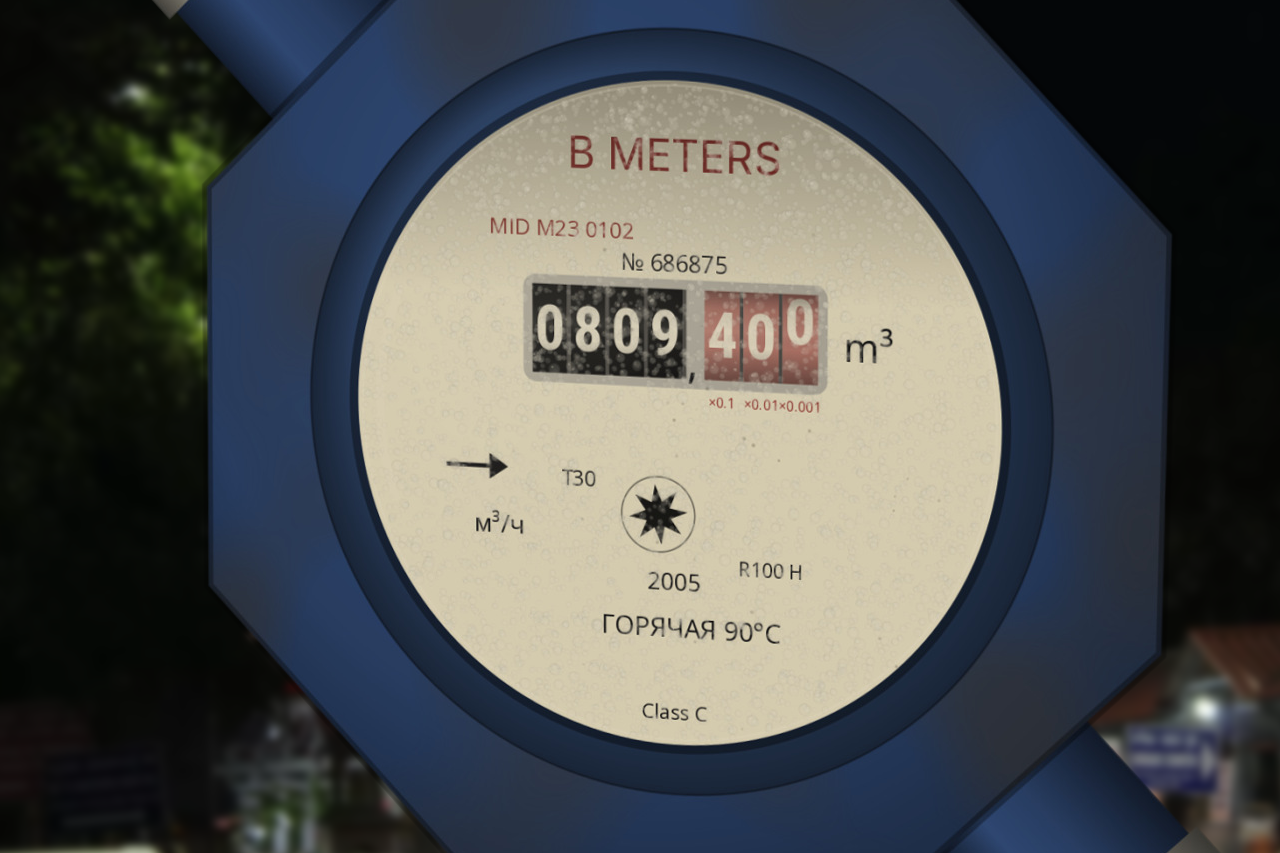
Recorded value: 809.400 m³
